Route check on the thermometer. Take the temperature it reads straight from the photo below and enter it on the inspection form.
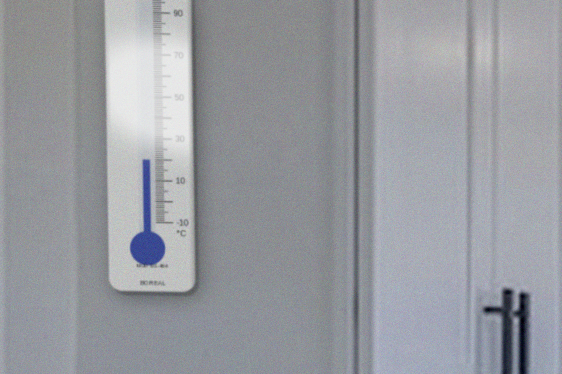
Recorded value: 20 °C
